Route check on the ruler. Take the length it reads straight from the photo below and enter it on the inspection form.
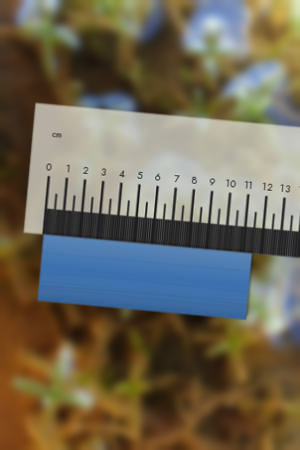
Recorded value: 11.5 cm
